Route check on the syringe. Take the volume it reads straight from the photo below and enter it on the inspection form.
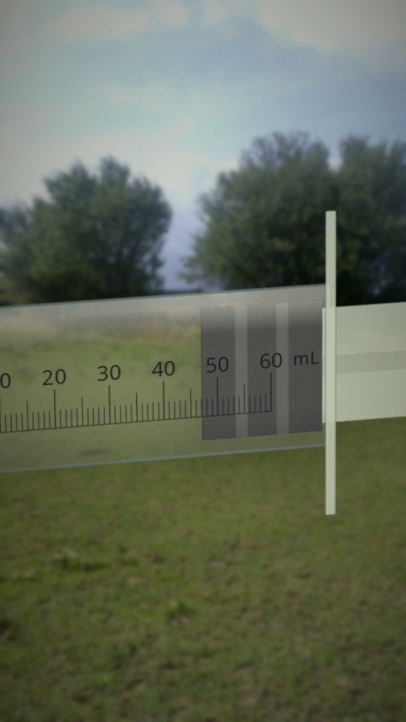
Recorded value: 47 mL
